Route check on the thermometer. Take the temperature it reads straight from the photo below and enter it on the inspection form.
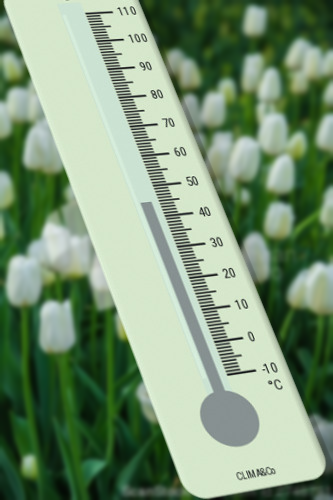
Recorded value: 45 °C
